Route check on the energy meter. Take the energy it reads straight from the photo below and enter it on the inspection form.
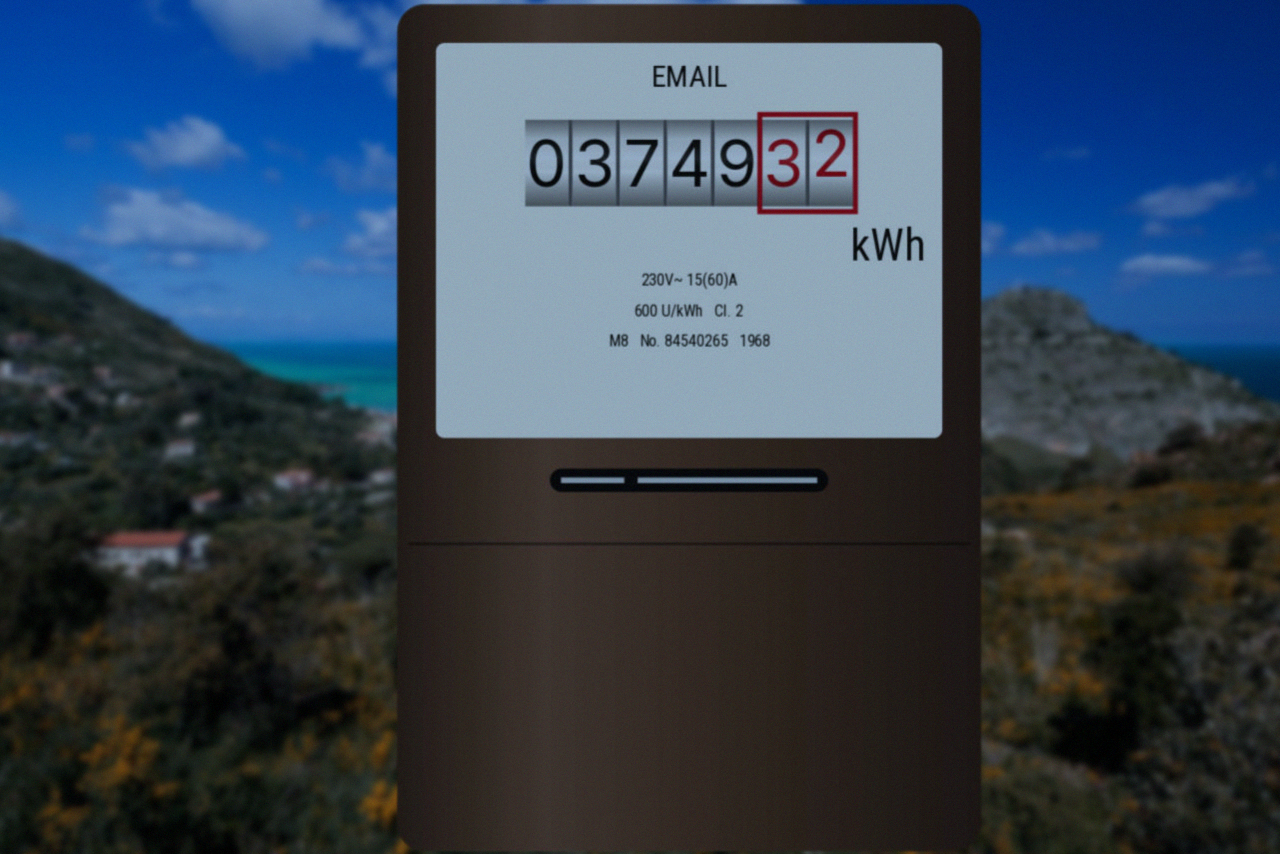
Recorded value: 3749.32 kWh
